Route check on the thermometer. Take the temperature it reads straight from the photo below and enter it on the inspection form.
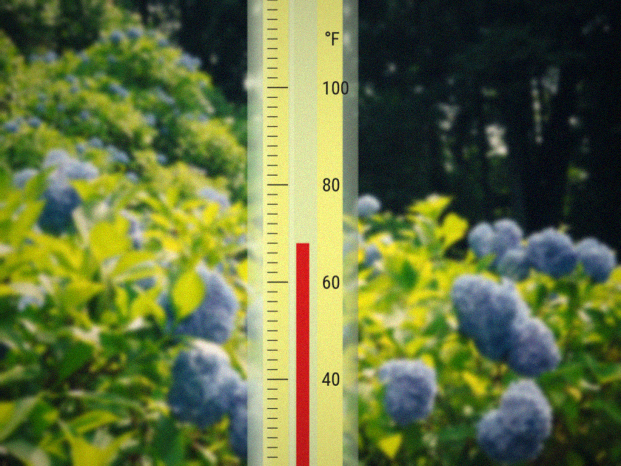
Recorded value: 68 °F
